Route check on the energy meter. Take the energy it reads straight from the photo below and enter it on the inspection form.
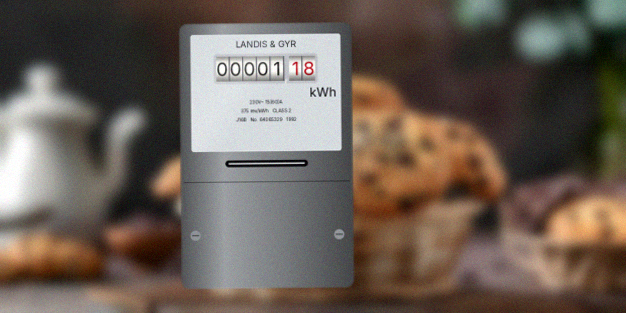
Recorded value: 1.18 kWh
